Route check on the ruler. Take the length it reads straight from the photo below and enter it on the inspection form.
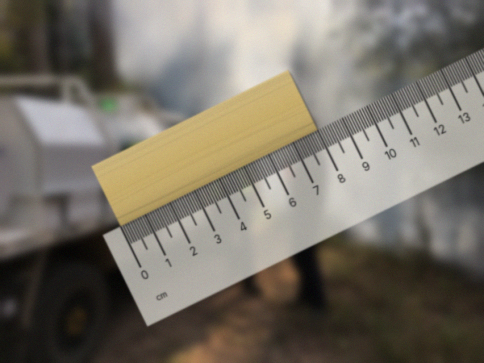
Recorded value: 8 cm
